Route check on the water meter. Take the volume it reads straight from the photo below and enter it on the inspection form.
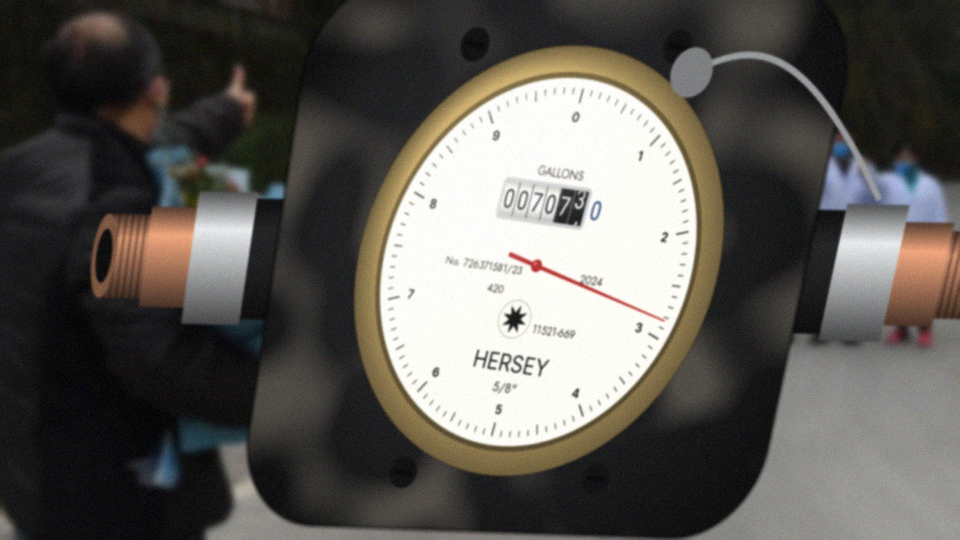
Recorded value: 70732.8 gal
